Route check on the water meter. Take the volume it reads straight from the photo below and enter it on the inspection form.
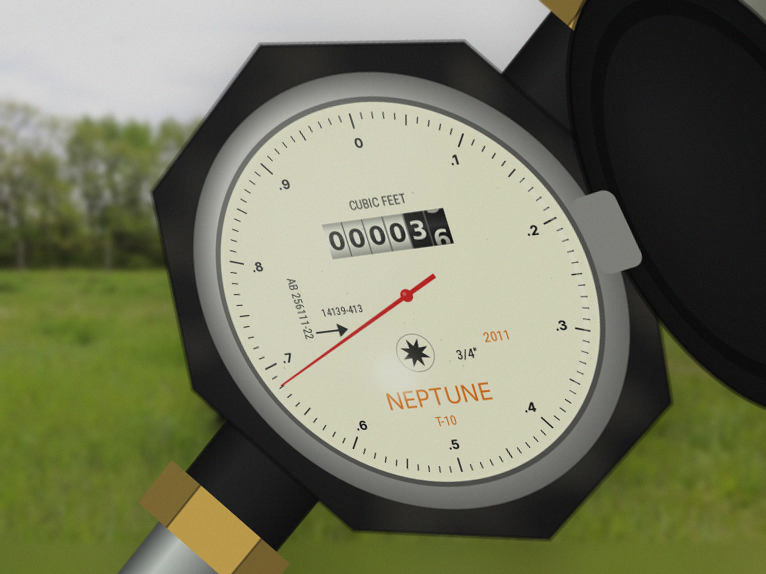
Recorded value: 35.68 ft³
